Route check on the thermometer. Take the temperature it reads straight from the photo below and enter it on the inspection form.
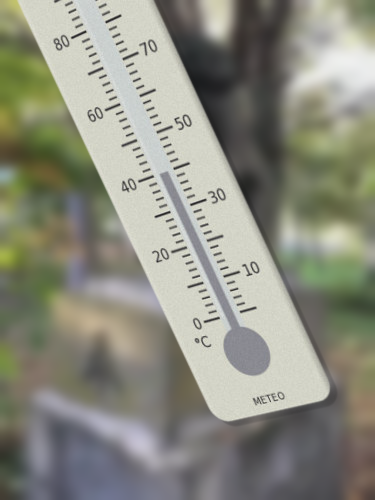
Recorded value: 40 °C
